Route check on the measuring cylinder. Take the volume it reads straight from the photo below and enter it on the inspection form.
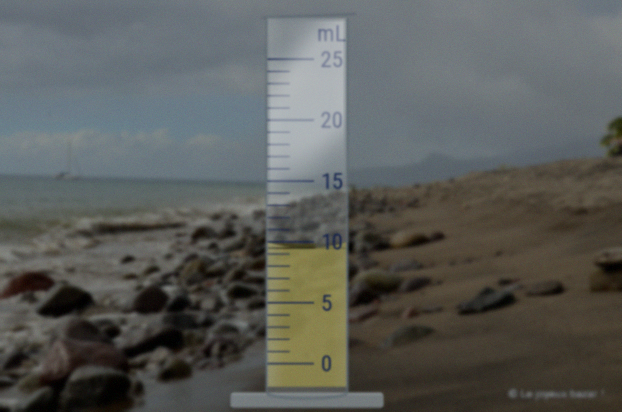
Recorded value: 9.5 mL
